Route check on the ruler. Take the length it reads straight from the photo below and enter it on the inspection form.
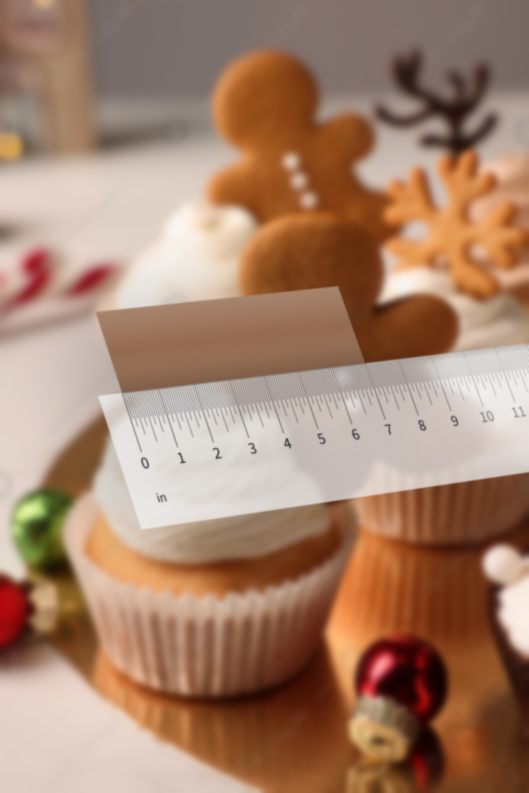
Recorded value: 7 in
